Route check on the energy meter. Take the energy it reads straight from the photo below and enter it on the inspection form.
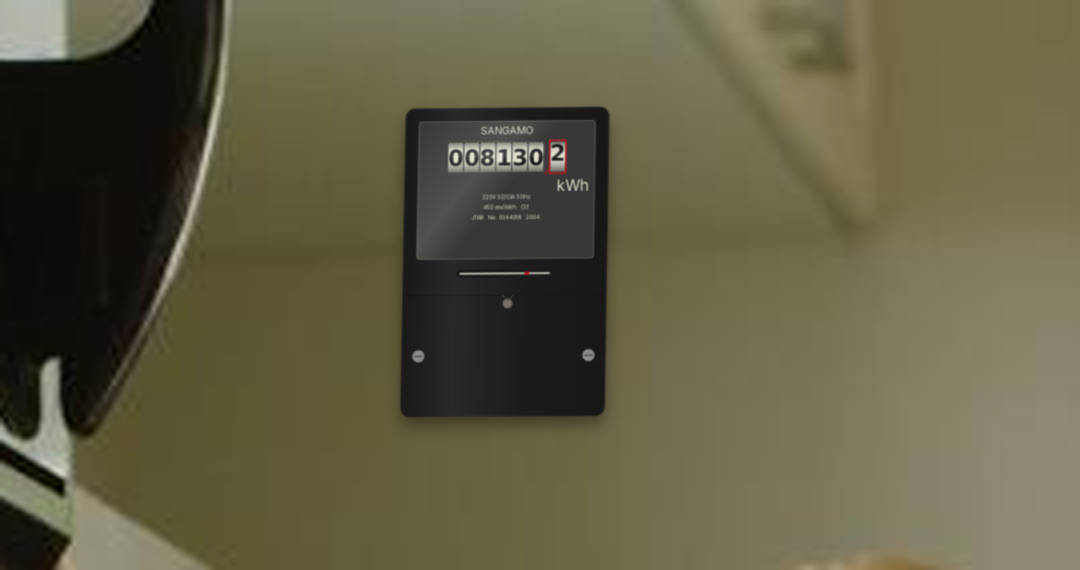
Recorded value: 8130.2 kWh
